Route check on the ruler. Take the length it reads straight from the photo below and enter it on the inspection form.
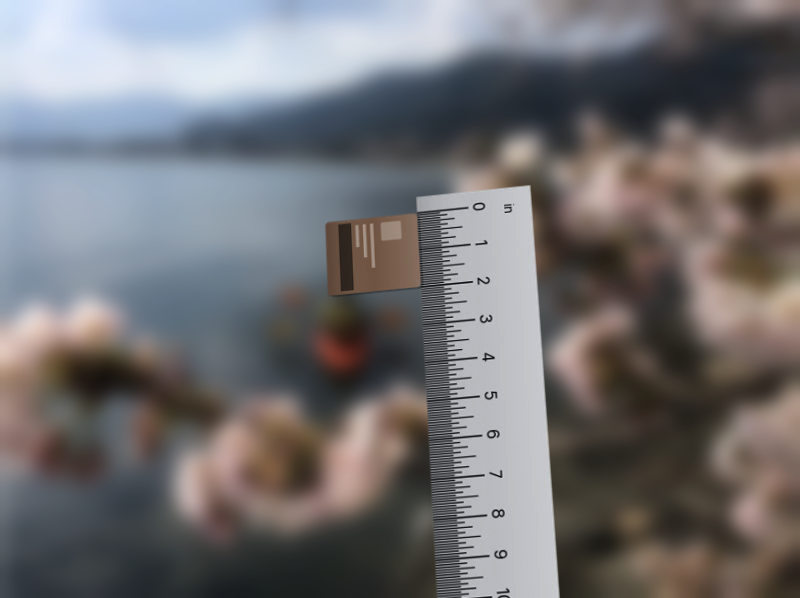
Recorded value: 2 in
